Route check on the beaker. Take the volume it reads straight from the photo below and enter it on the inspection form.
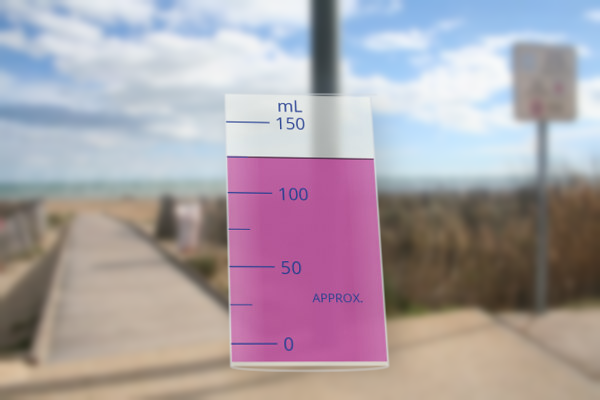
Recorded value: 125 mL
